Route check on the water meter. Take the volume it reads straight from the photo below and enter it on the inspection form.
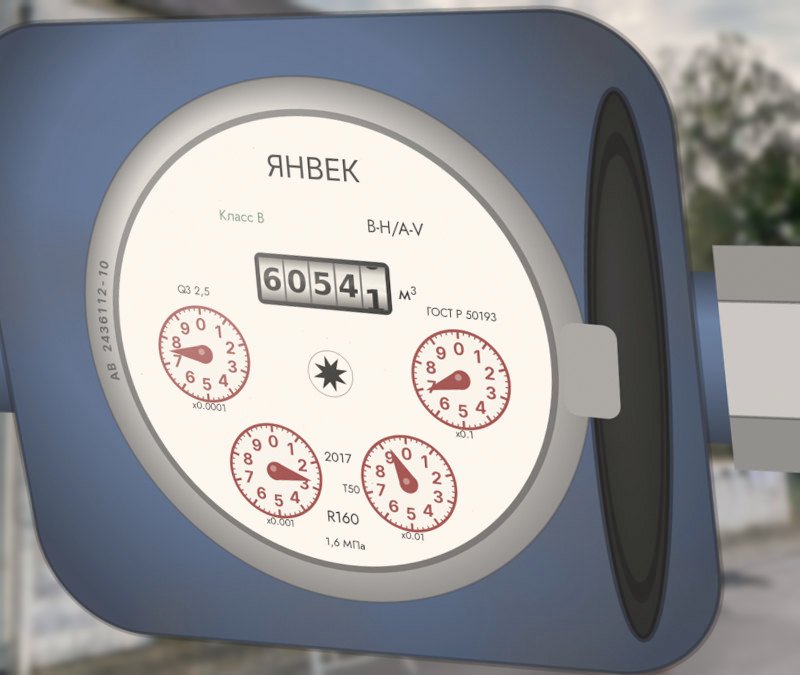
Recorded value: 60540.6927 m³
